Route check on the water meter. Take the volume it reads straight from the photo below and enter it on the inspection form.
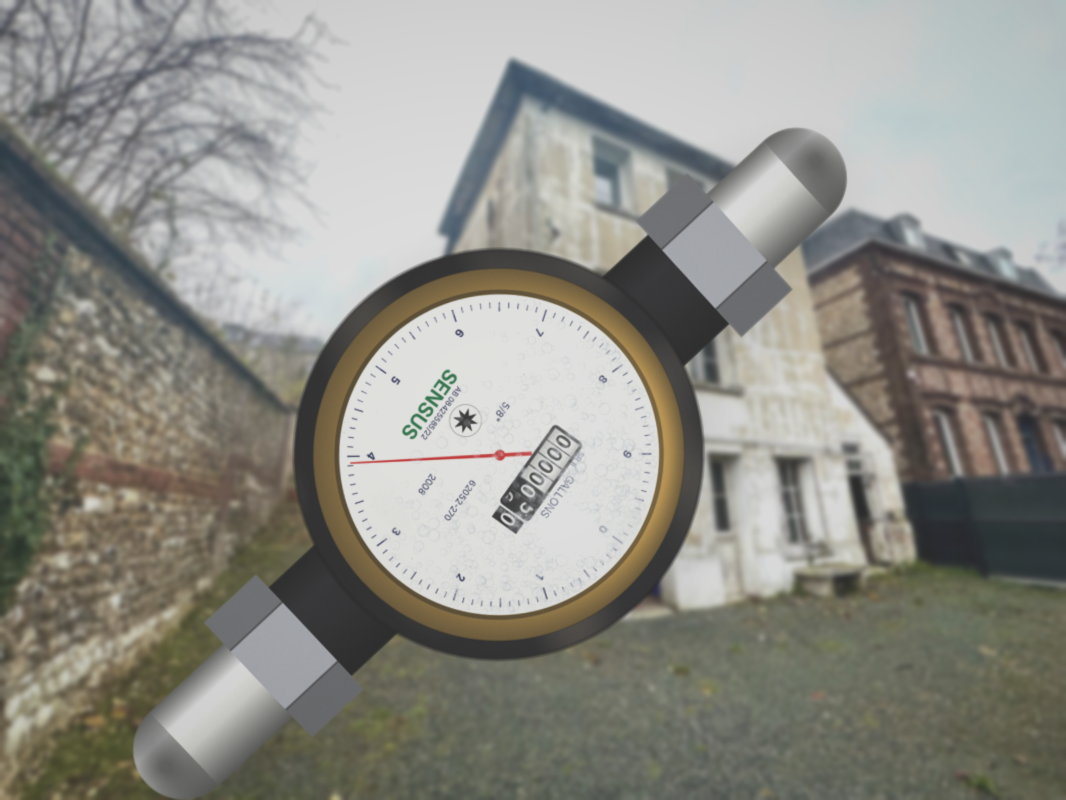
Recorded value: 53.9 gal
